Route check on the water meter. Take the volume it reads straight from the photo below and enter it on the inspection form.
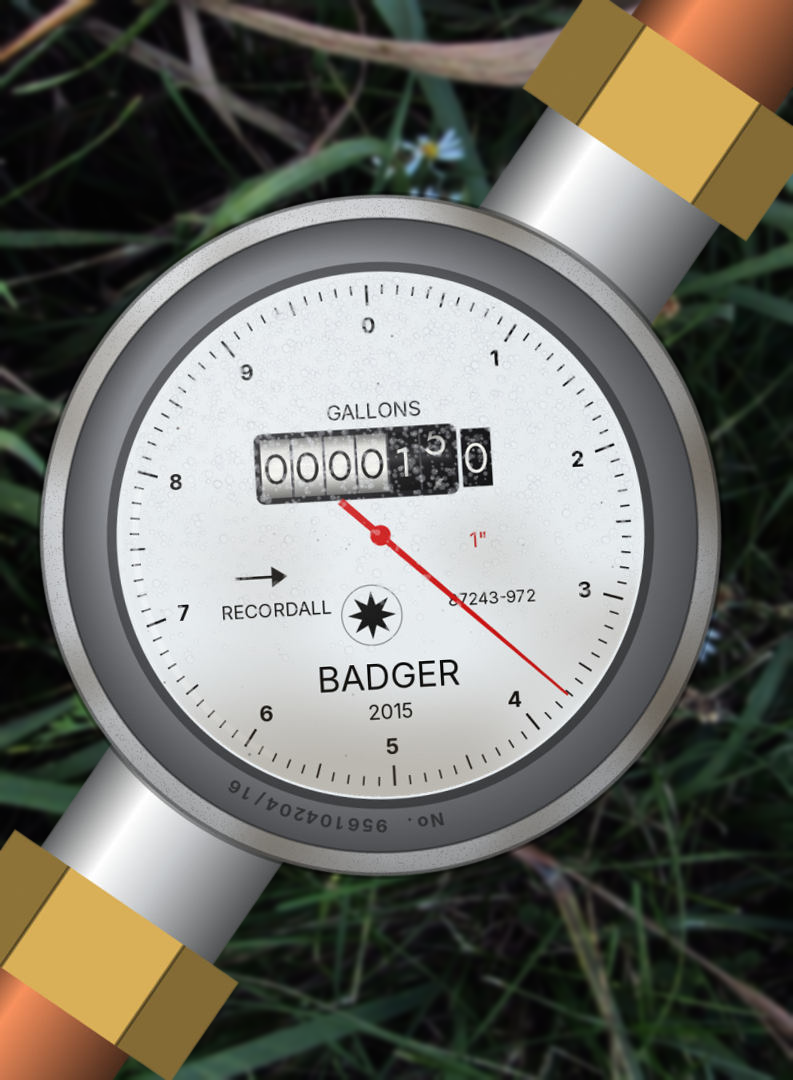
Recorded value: 153.7 gal
